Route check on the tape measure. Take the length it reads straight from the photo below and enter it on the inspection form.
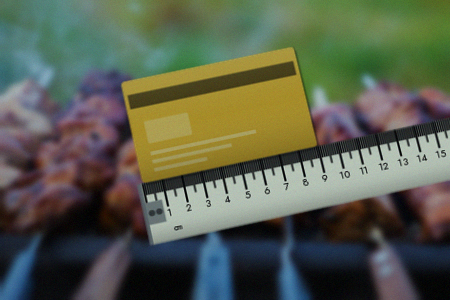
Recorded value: 9 cm
